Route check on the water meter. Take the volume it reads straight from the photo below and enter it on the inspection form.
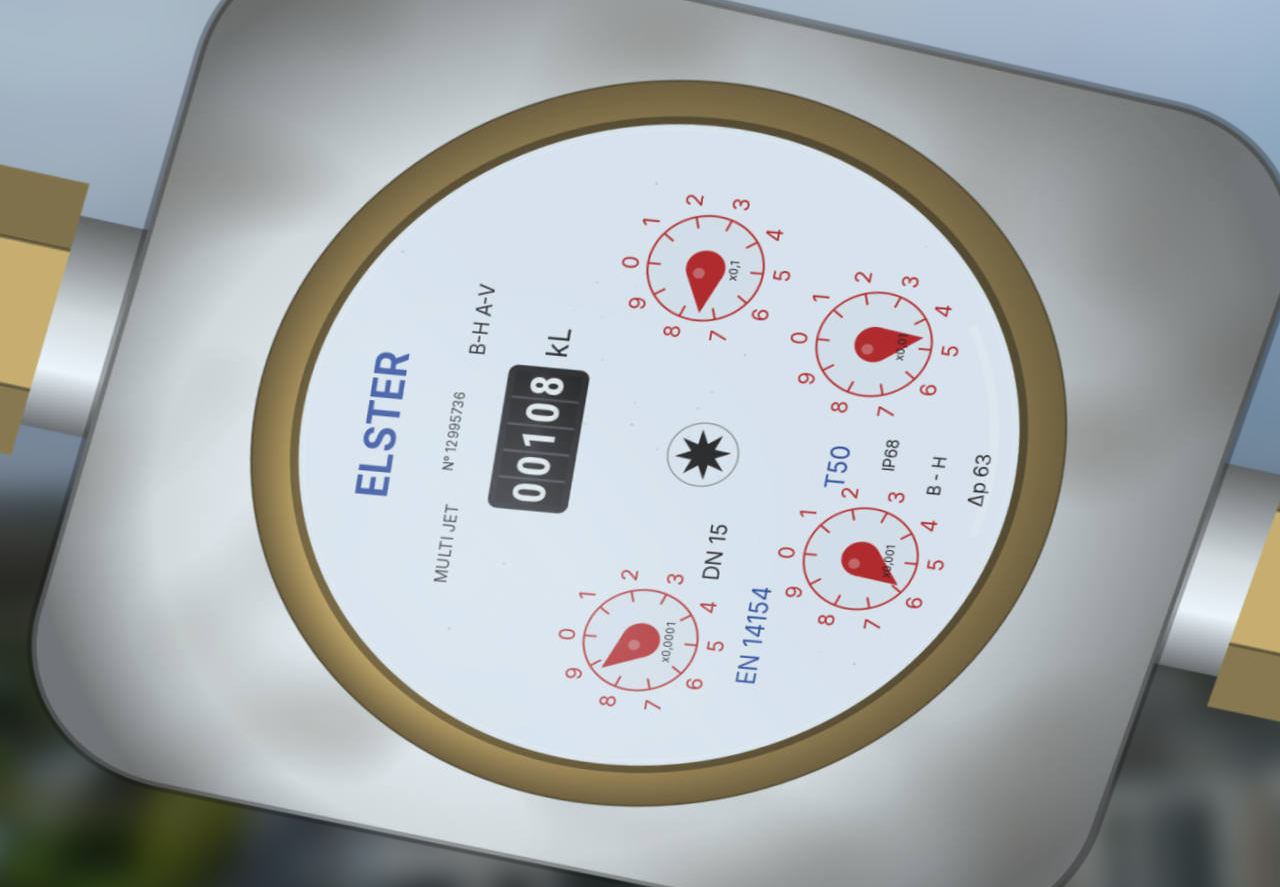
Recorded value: 108.7458 kL
